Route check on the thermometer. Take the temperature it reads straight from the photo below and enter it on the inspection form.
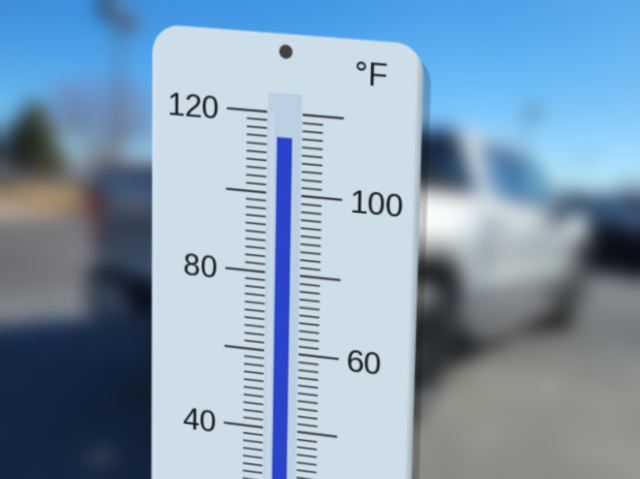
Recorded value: 114 °F
